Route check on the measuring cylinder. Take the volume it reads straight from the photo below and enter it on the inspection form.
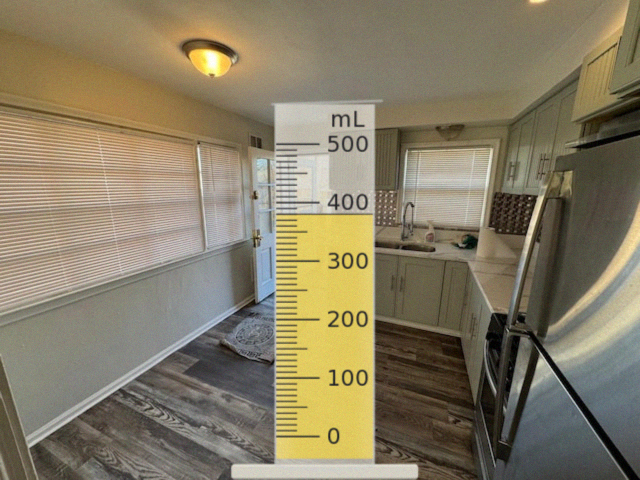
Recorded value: 380 mL
